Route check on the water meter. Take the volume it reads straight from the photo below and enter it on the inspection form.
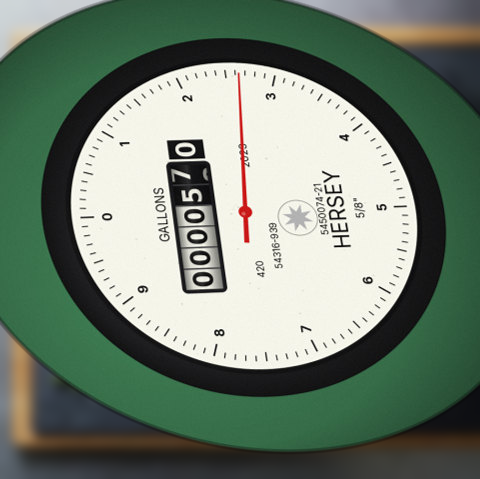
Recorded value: 572.6 gal
